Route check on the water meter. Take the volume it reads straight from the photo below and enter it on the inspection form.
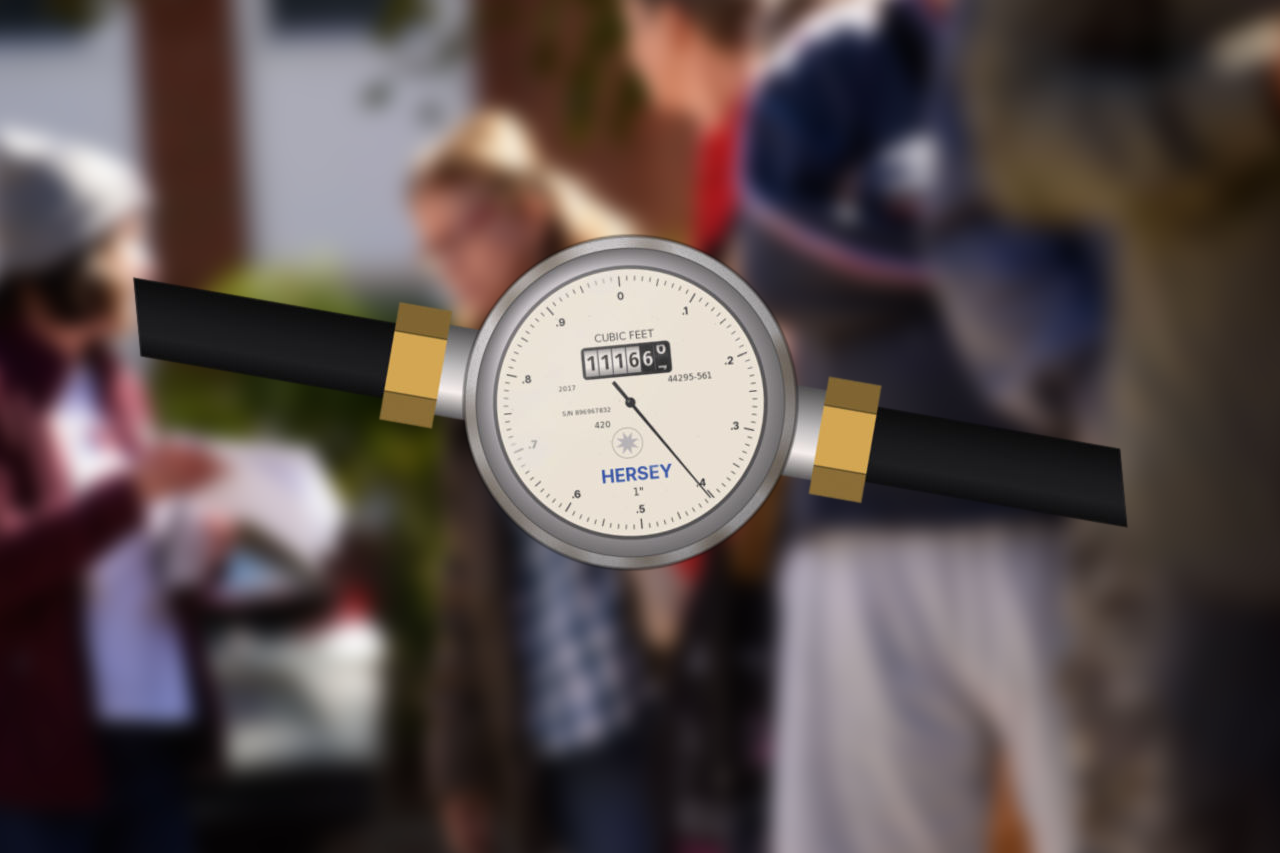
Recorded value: 111666.40 ft³
